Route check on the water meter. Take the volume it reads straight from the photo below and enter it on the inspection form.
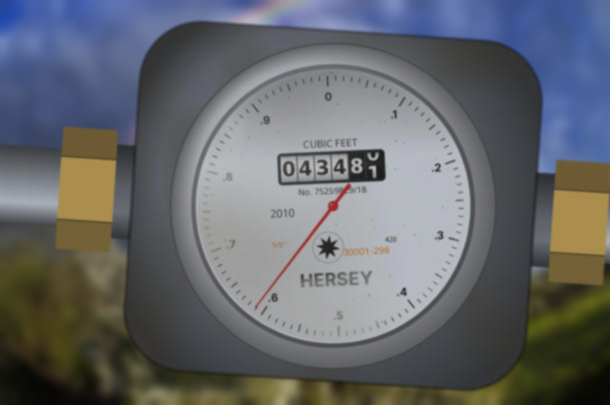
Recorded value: 43480.61 ft³
